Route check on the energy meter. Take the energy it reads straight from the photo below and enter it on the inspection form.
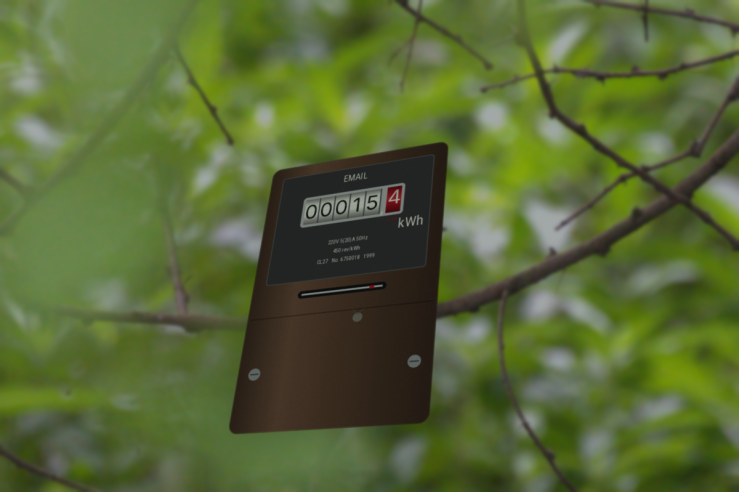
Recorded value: 15.4 kWh
